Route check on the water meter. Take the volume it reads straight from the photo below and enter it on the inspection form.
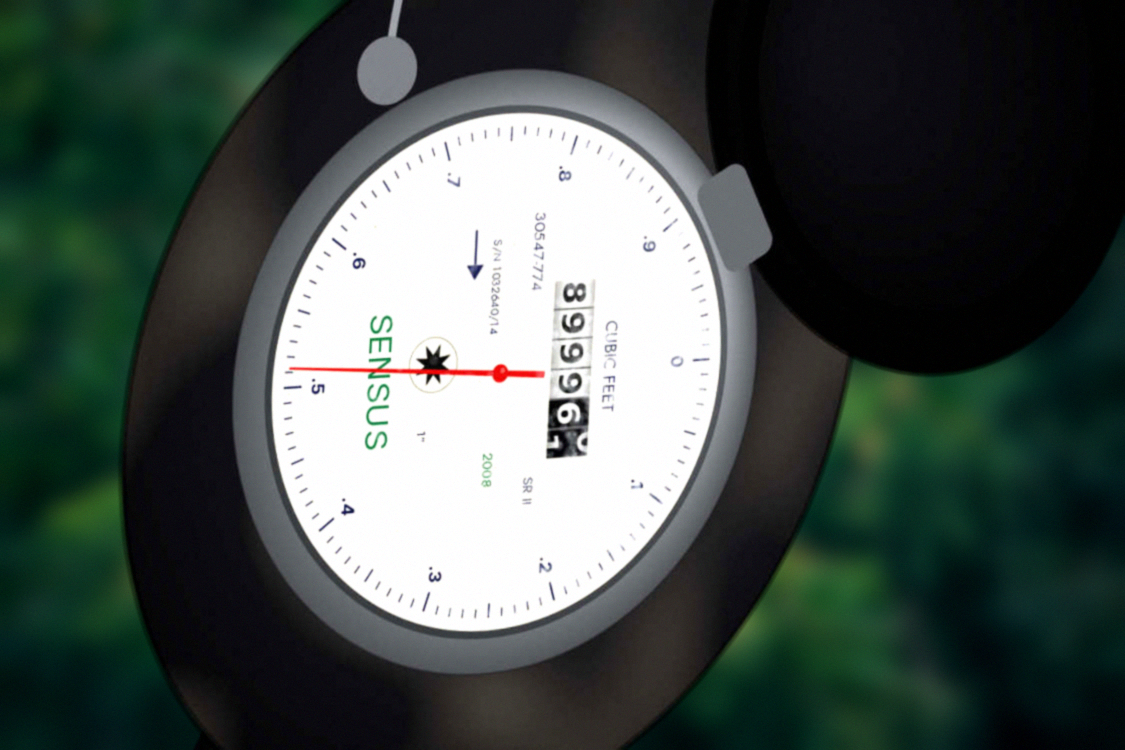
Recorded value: 899960.51 ft³
